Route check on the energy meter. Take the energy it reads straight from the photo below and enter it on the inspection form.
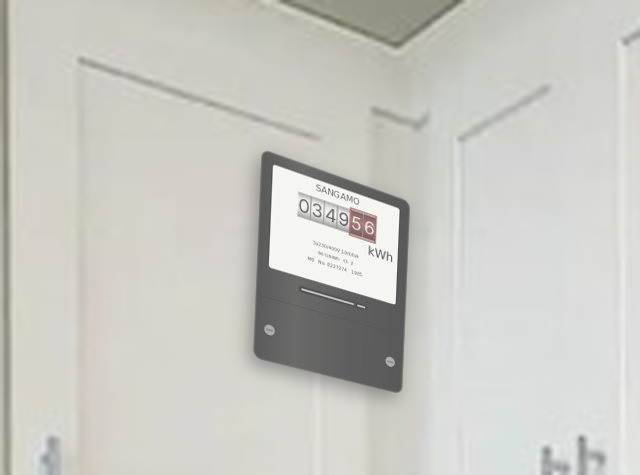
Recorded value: 349.56 kWh
